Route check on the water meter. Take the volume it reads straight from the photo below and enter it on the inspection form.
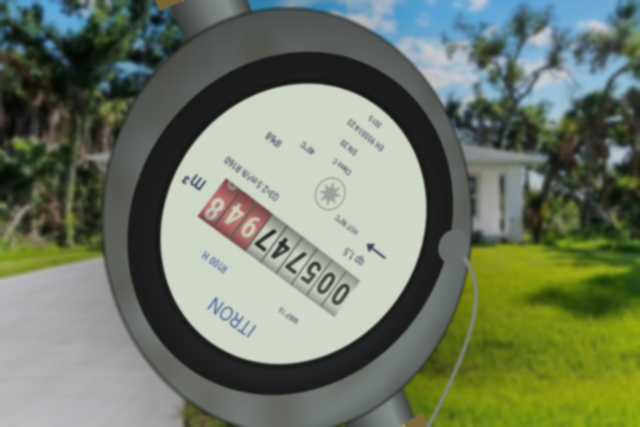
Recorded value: 5747.948 m³
